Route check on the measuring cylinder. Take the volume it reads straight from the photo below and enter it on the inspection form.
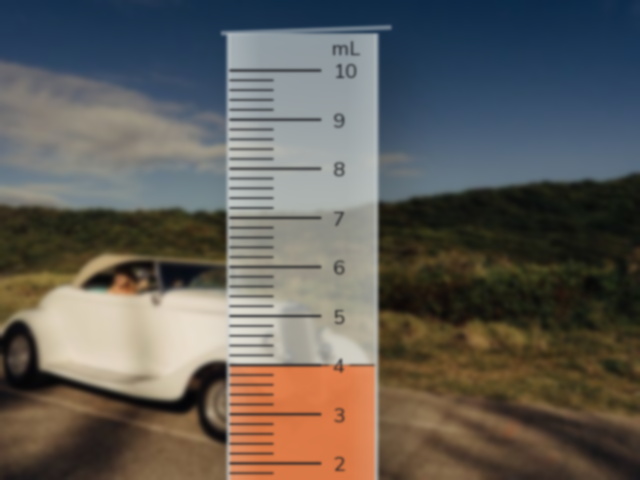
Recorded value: 4 mL
